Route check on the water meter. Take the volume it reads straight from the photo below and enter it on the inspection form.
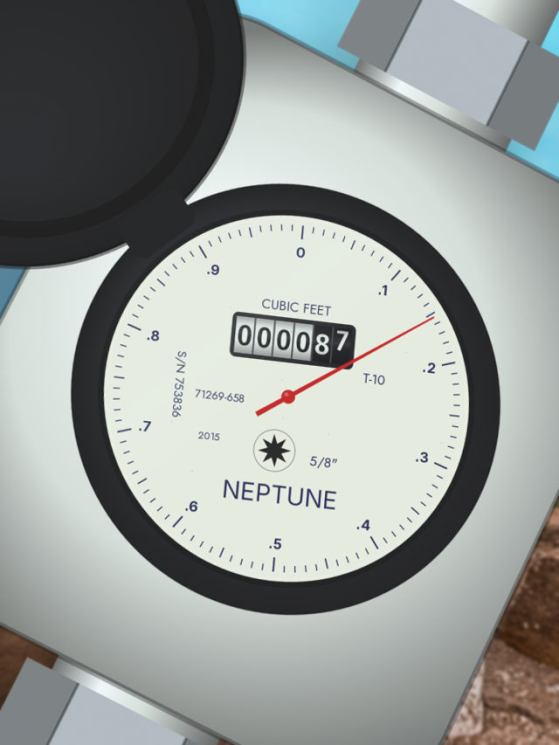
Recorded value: 87.15 ft³
